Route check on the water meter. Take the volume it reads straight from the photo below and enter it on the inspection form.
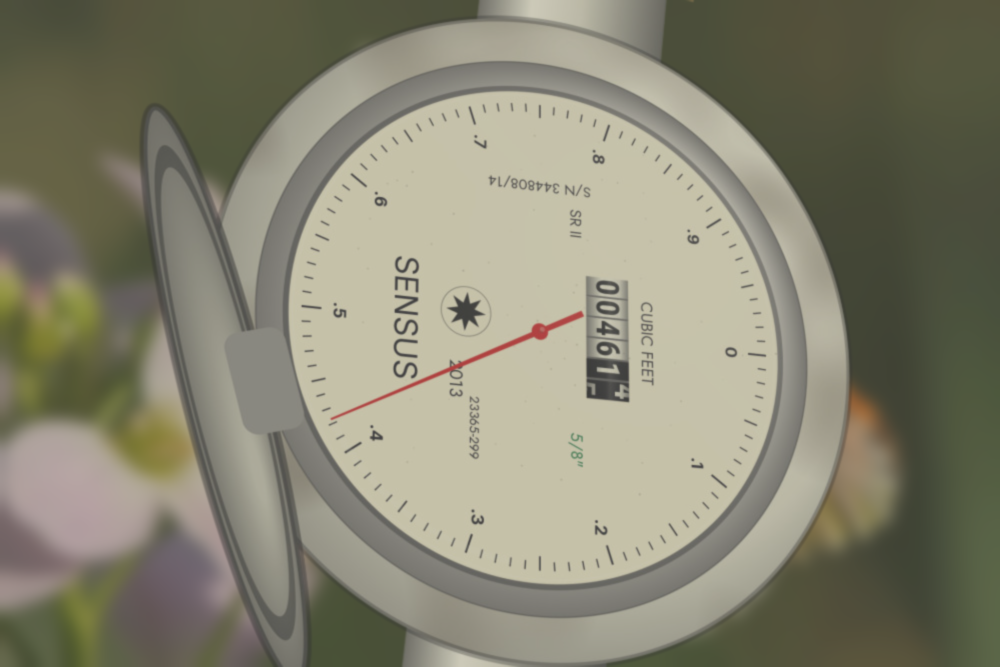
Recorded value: 4614.42 ft³
